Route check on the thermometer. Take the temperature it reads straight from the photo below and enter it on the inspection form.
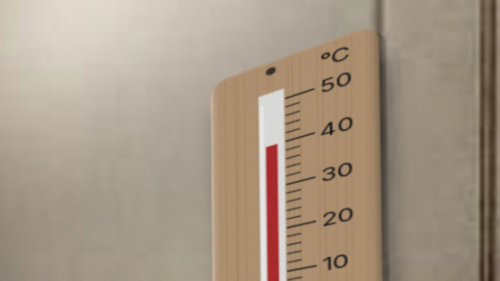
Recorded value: 40 °C
